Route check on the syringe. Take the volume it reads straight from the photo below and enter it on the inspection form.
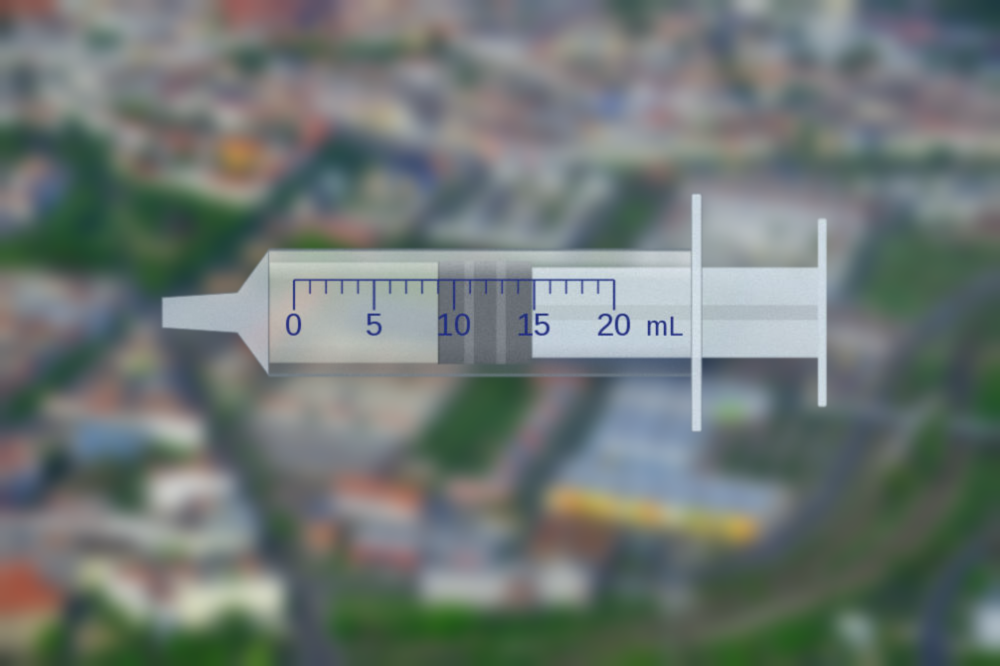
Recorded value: 9 mL
